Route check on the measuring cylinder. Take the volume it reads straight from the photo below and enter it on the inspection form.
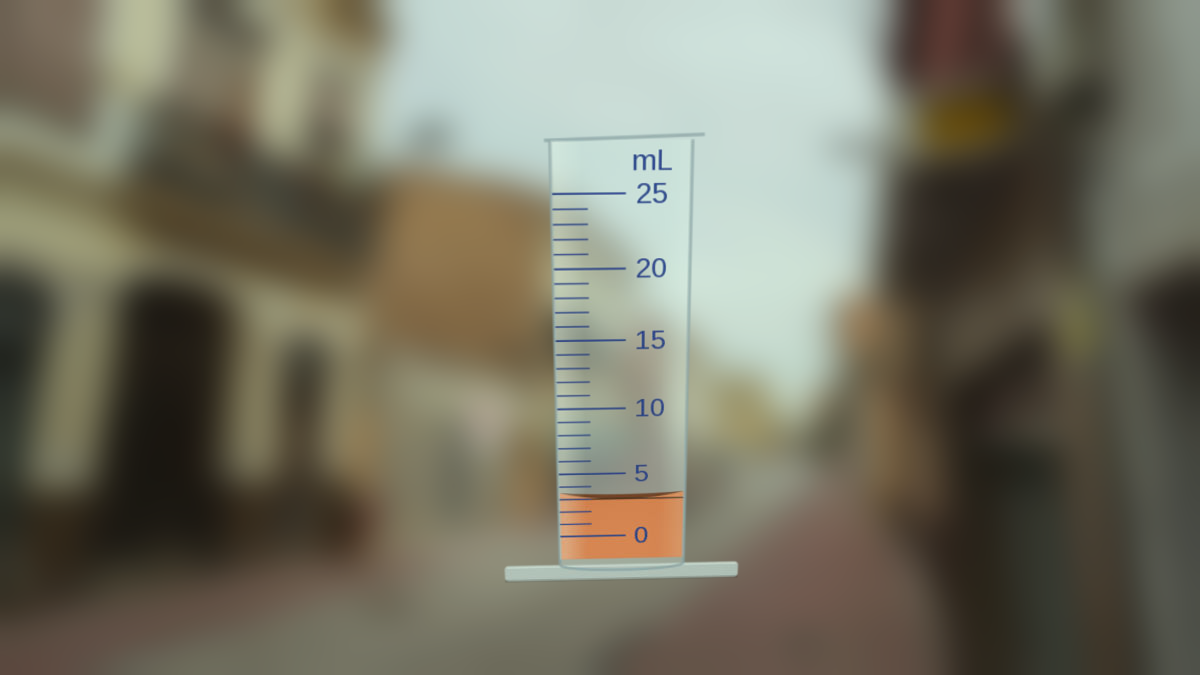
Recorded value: 3 mL
